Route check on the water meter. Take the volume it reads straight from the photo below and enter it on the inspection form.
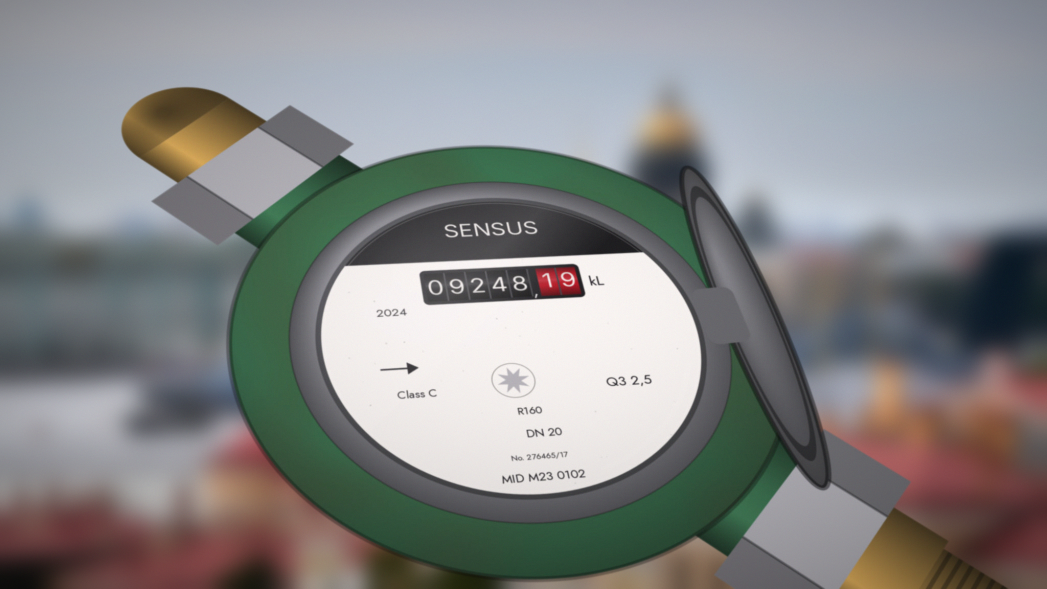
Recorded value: 9248.19 kL
